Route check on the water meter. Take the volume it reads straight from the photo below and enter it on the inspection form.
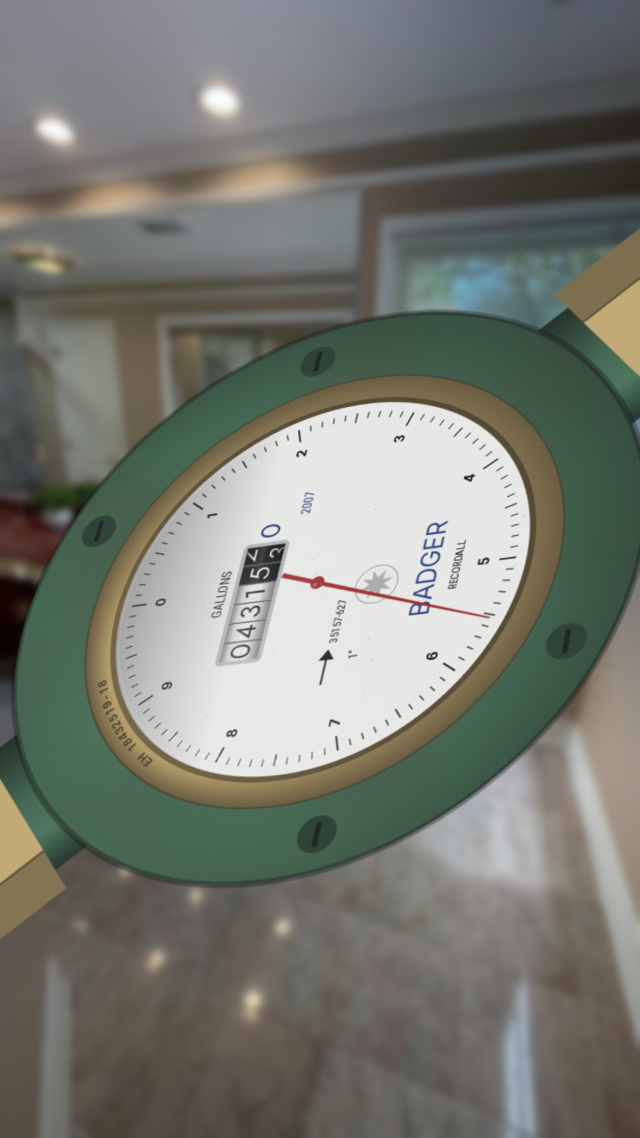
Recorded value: 431525.5 gal
